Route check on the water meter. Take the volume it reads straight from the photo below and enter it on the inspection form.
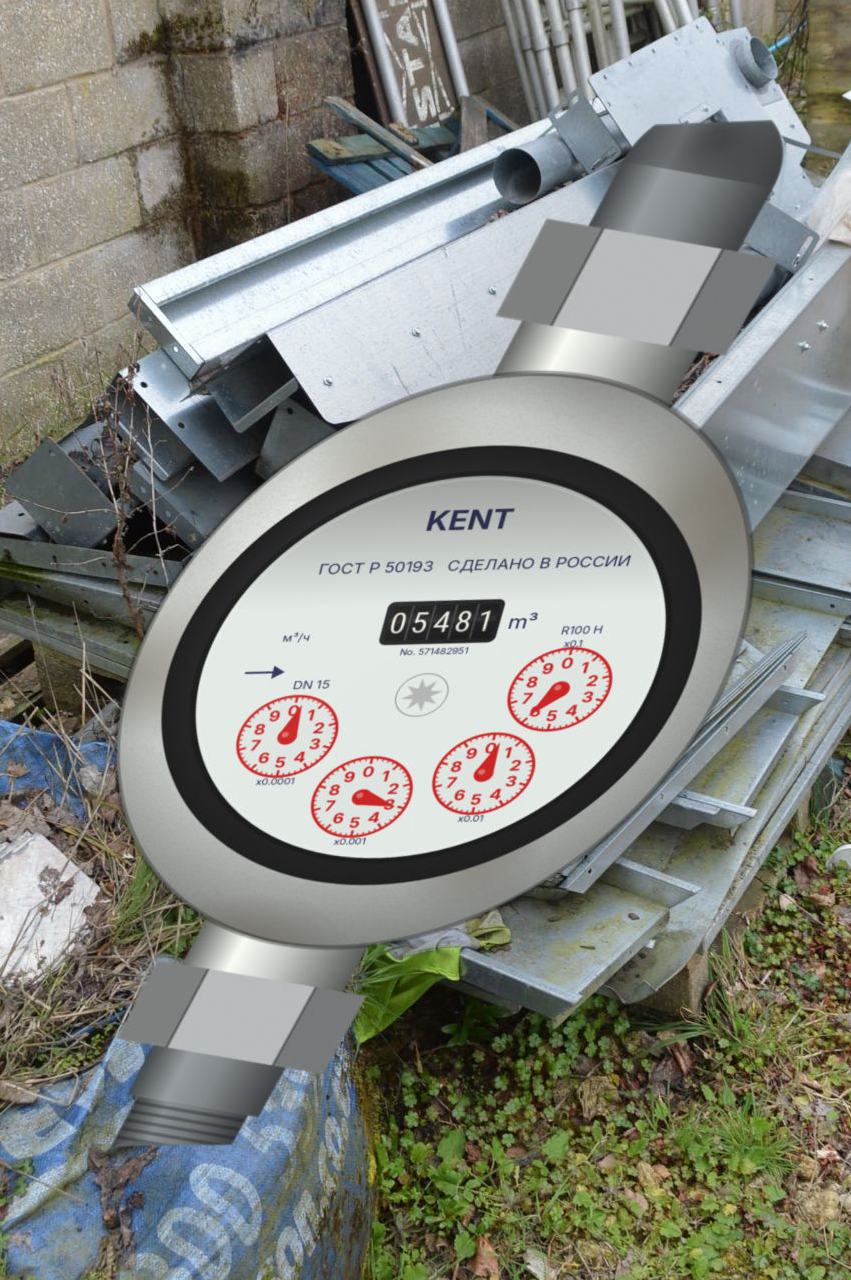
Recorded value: 5481.6030 m³
